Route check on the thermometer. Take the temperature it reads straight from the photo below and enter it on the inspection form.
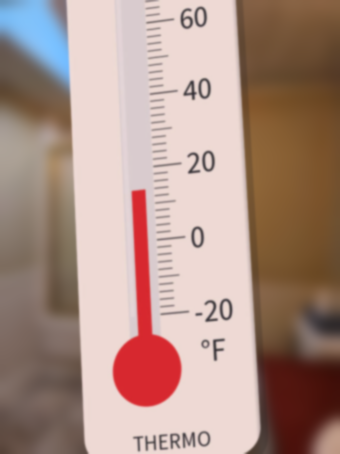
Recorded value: 14 °F
